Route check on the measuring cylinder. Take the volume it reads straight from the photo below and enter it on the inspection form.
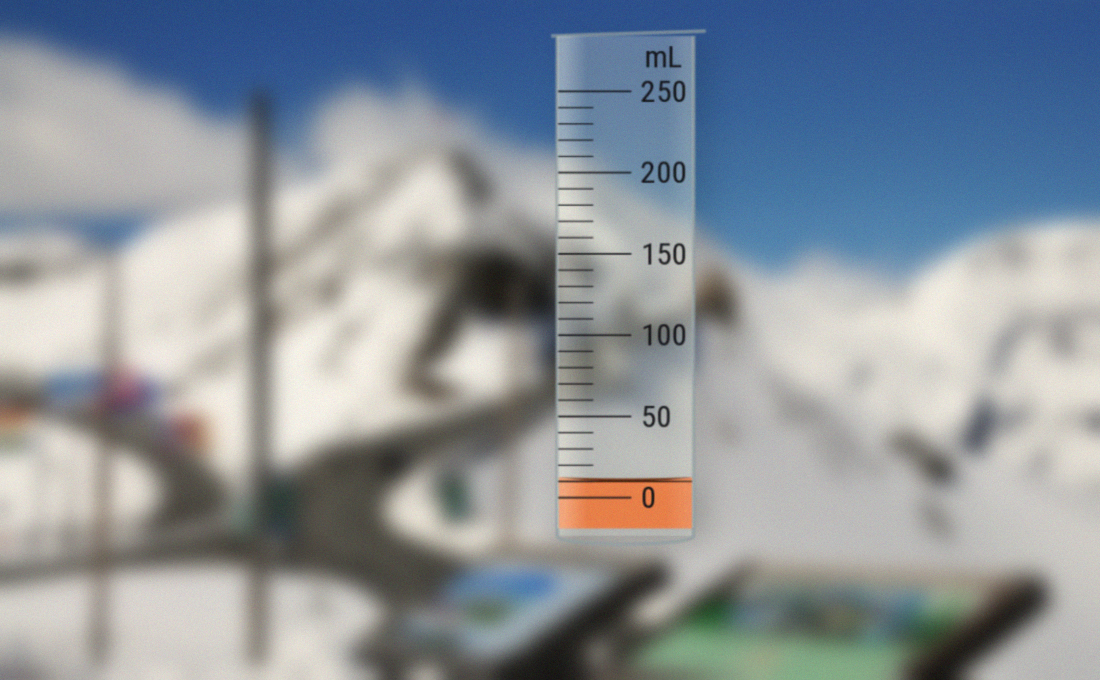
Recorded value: 10 mL
